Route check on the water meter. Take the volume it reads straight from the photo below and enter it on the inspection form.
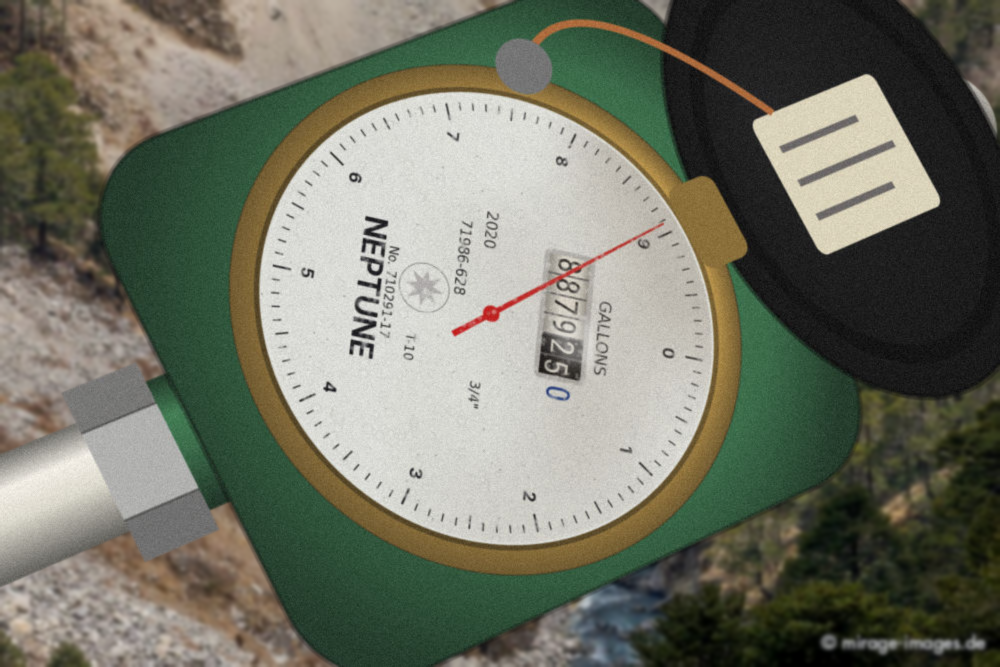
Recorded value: 8879248.9 gal
